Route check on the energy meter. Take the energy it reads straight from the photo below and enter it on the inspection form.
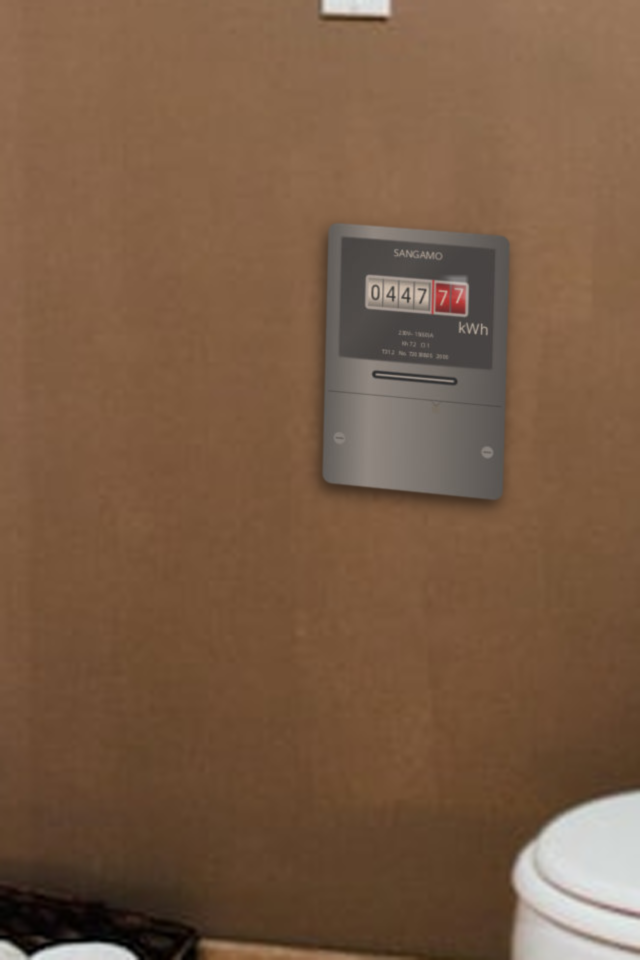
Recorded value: 447.77 kWh
